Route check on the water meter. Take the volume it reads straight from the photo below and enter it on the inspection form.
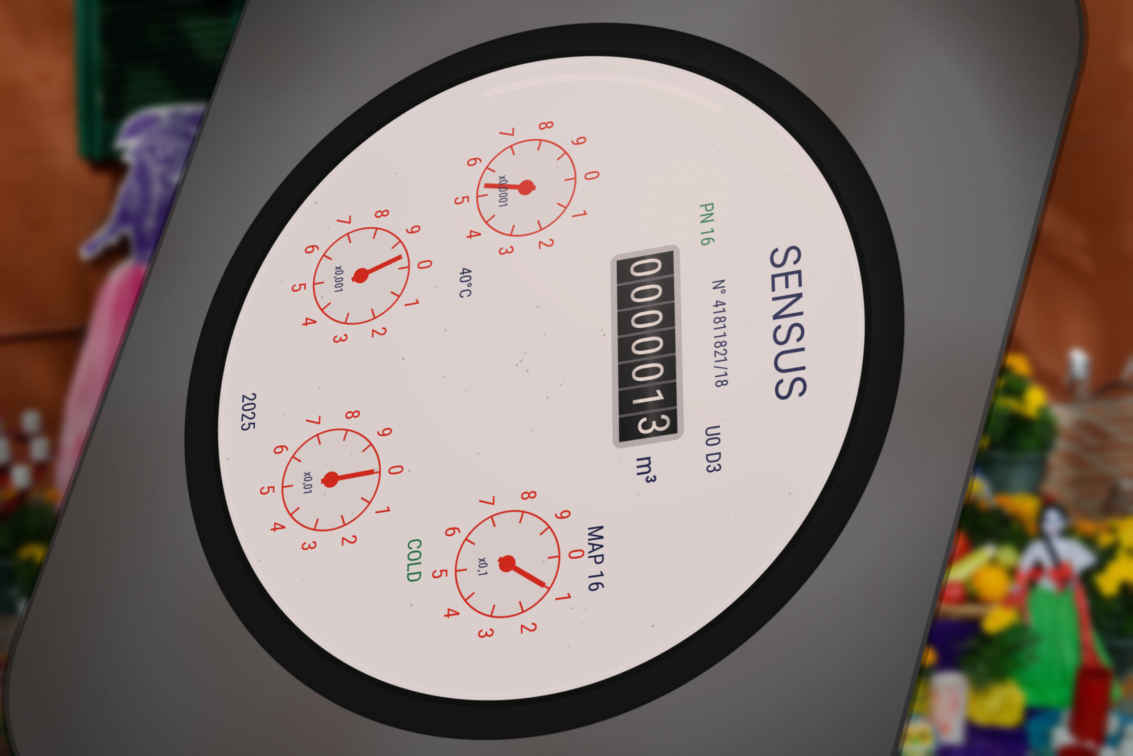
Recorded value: 13.0995 m³
